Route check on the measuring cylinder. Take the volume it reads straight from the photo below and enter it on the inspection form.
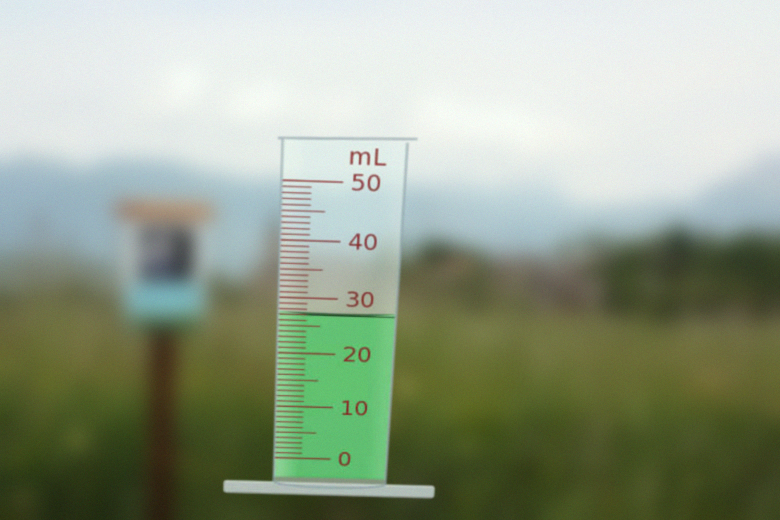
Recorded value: 27 mL
